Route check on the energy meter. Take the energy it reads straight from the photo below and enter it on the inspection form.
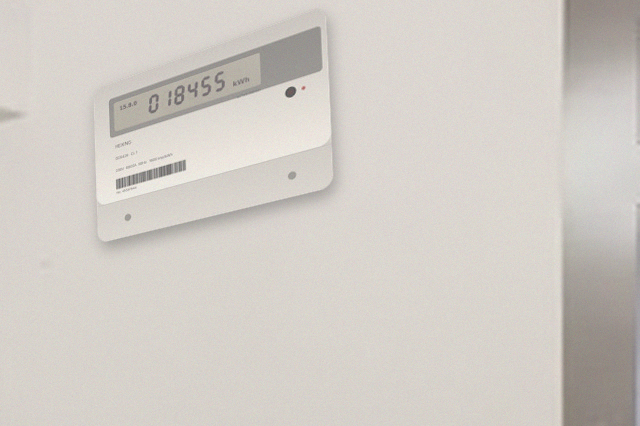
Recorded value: 18455 kWh
